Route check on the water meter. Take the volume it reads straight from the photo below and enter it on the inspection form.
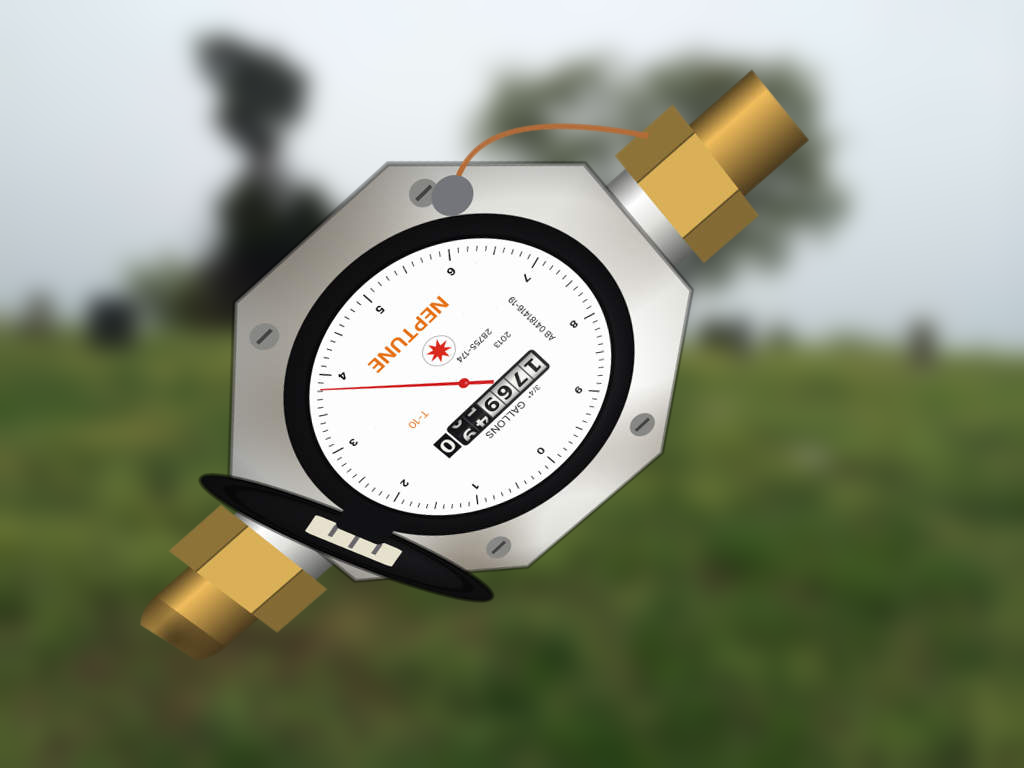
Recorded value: 1769493.8 gal
